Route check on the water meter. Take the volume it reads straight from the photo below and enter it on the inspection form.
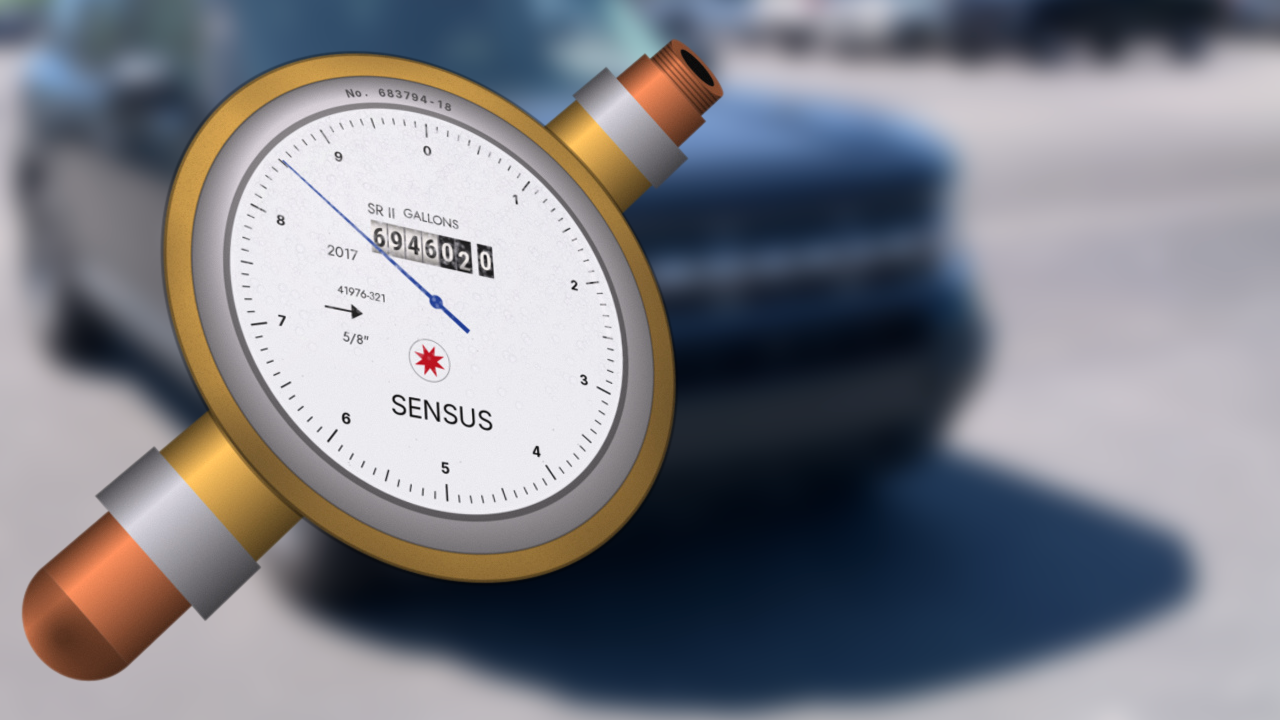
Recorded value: 6946018.5 gal
